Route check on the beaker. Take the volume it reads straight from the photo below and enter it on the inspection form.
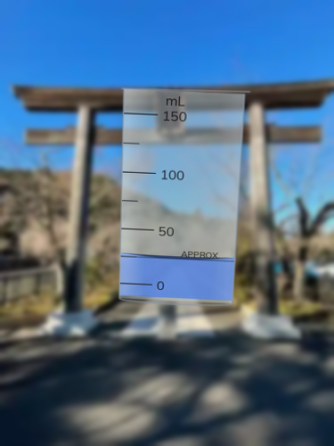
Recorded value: 25 mL
